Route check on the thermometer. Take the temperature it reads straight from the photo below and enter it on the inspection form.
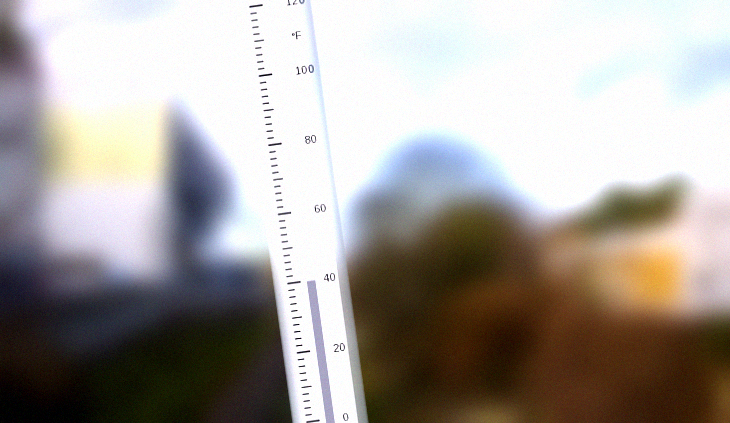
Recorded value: 40 °F
